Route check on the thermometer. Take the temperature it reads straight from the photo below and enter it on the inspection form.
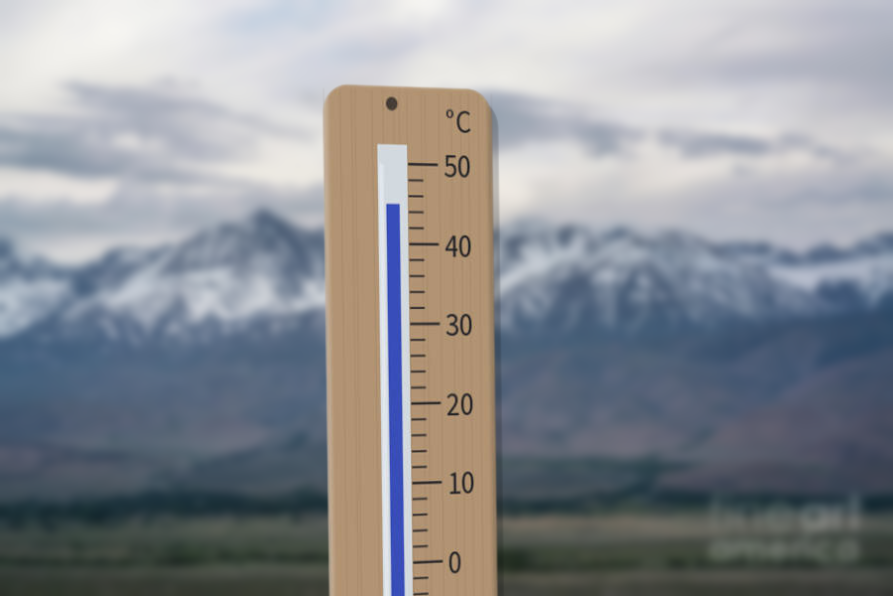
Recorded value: 45 °C
